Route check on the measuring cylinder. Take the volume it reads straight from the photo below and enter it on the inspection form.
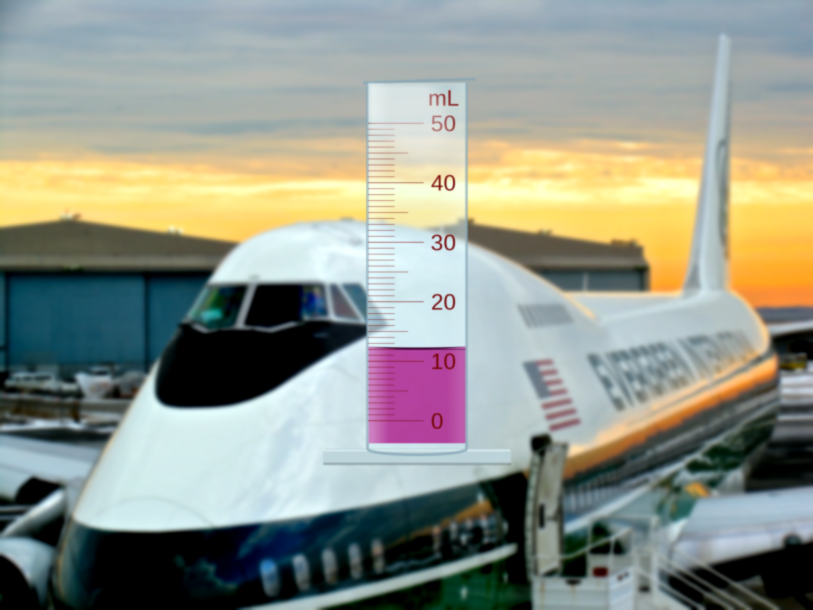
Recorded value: 12 mL
